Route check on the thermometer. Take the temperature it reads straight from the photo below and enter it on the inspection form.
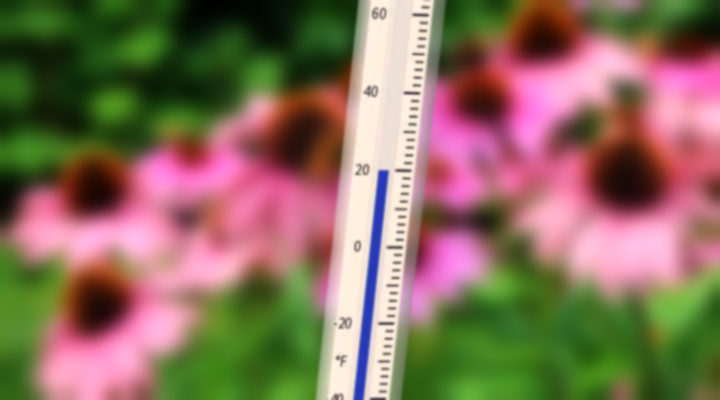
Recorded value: 20 °F
